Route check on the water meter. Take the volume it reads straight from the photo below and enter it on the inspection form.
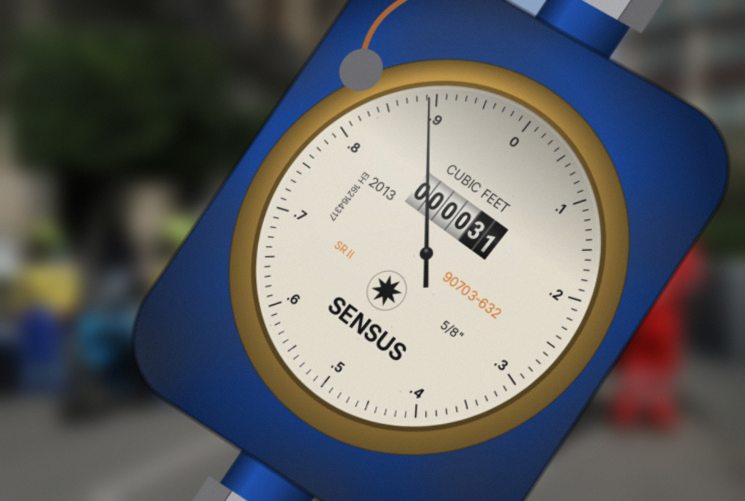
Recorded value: 30.89 ft³
